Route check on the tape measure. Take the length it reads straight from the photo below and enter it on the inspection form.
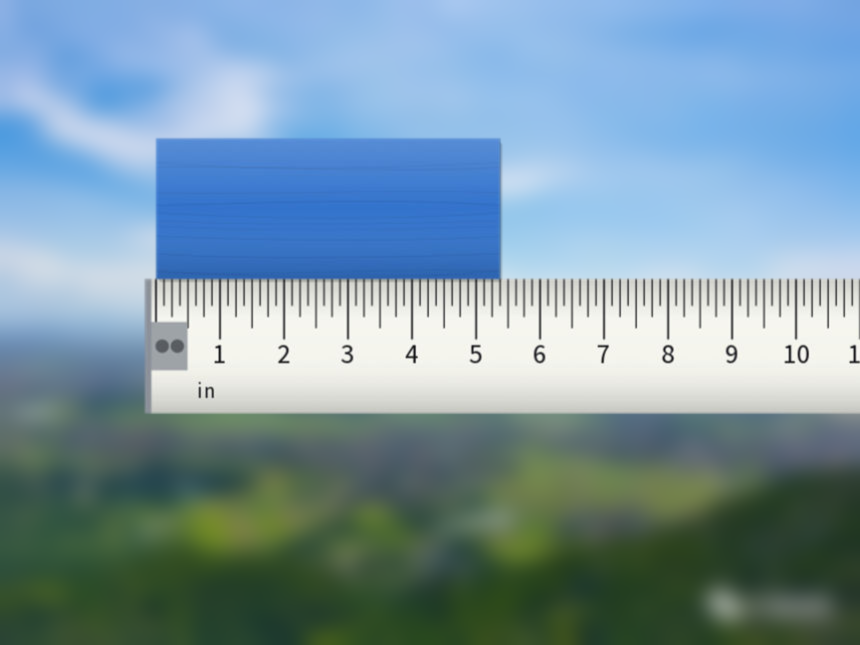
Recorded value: 5.375 in
